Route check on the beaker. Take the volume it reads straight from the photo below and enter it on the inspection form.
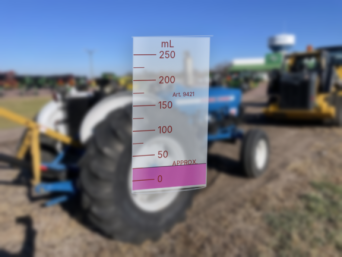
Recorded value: 25 mL
